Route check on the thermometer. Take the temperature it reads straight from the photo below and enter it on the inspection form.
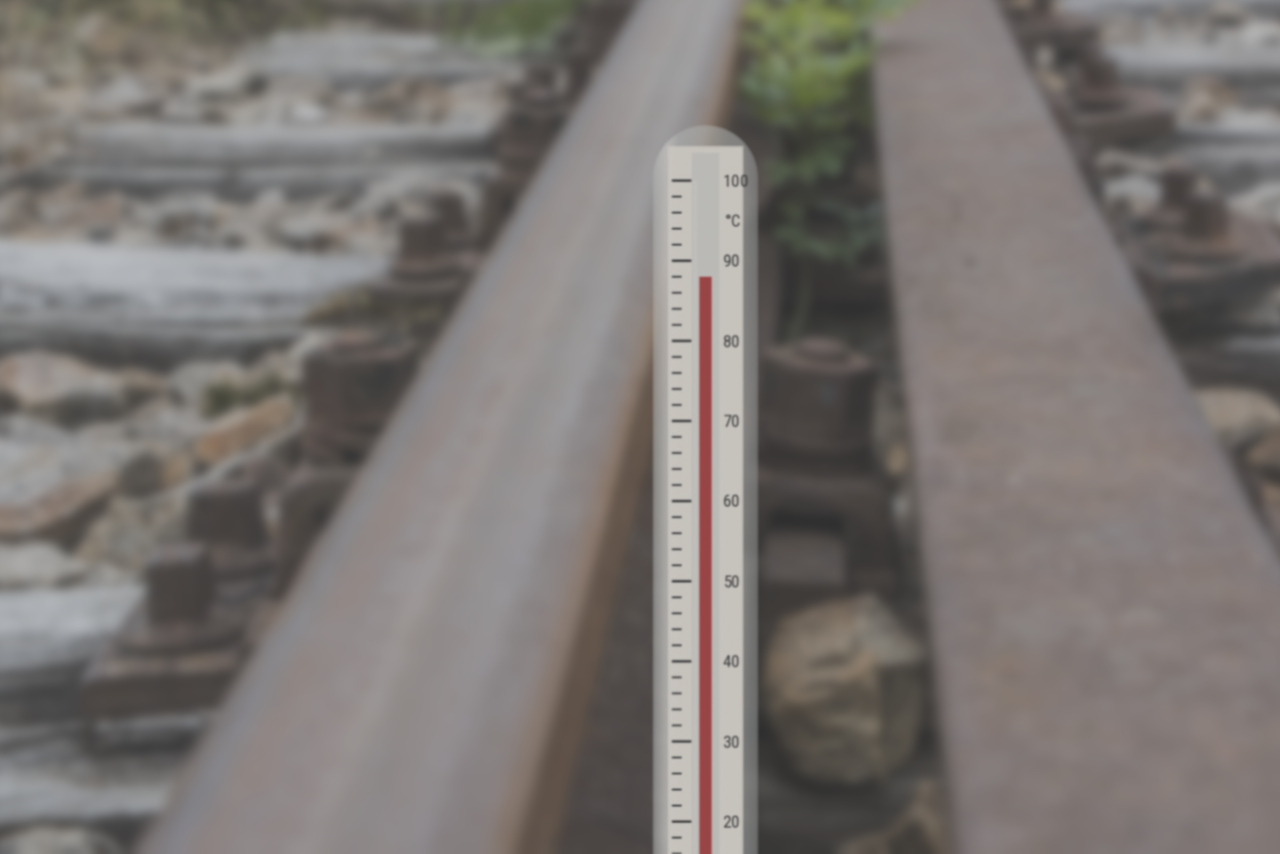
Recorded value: 88 °C
